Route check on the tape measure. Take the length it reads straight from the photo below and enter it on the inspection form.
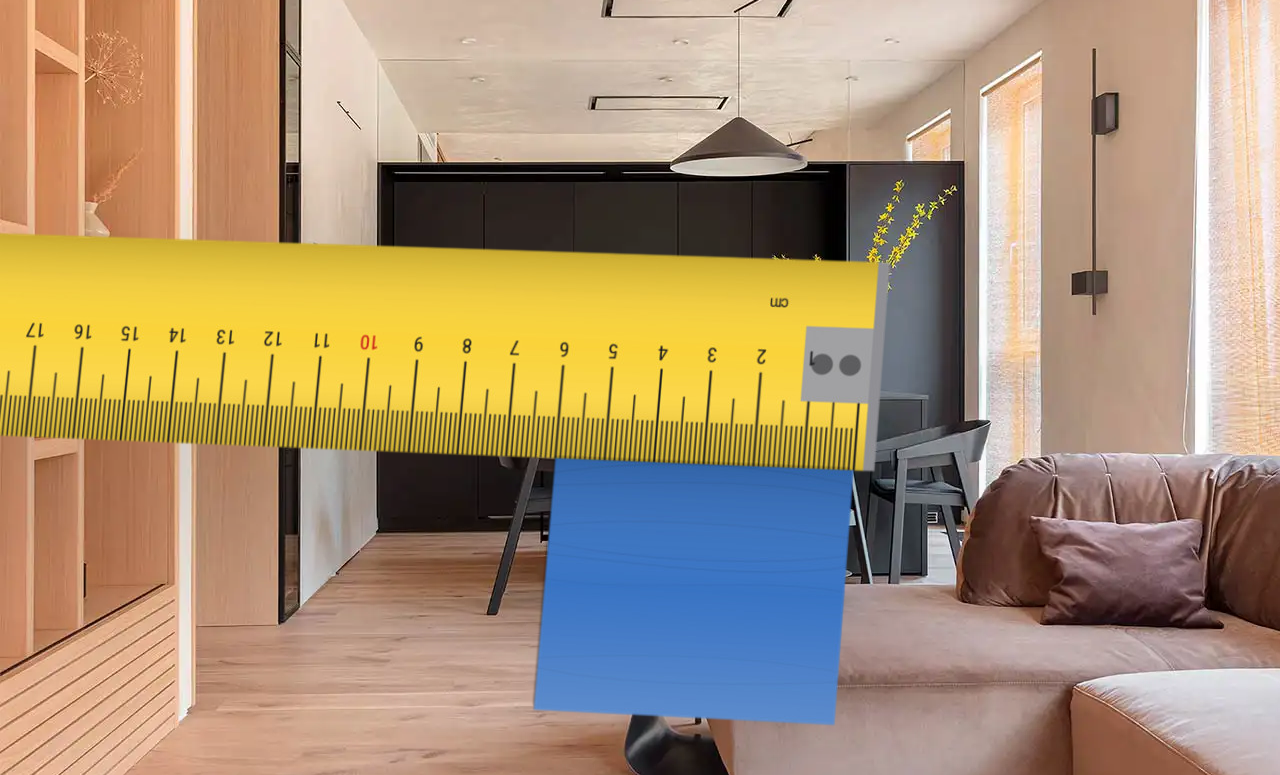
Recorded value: 6 cm
